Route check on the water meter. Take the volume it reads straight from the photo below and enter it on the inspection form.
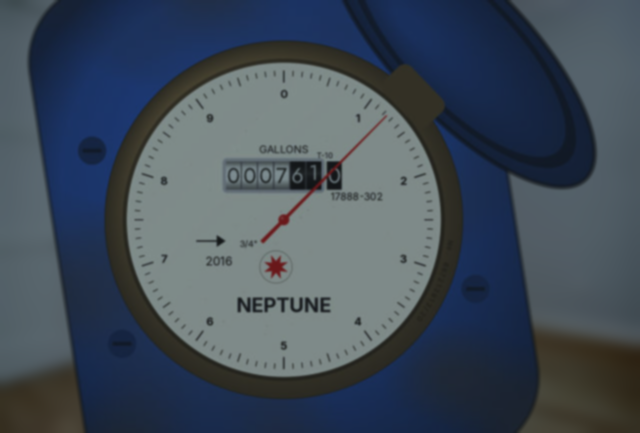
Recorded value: 7611.2 gal
